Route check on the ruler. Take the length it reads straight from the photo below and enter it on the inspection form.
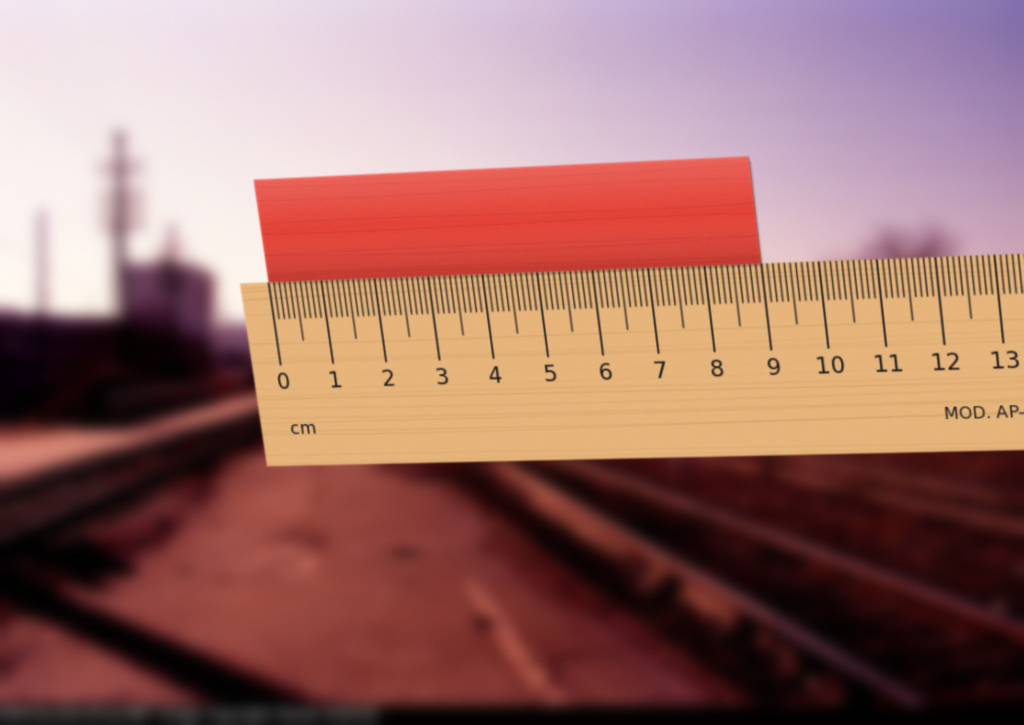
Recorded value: 9 cm
